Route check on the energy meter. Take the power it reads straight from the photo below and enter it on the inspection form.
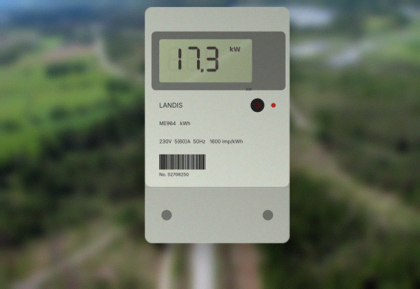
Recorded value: 17.3 kW
